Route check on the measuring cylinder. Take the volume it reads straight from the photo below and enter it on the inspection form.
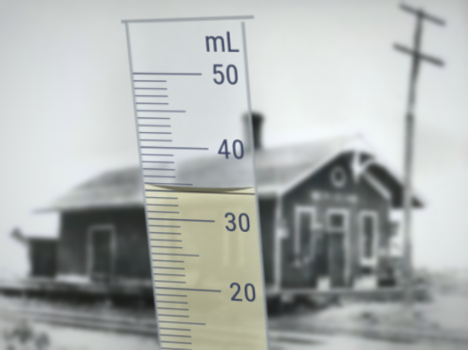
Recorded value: 34 mL
